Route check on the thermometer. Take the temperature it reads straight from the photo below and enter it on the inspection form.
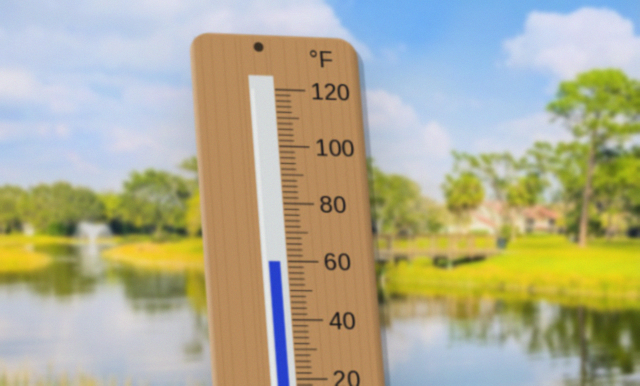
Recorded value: 60 °F
